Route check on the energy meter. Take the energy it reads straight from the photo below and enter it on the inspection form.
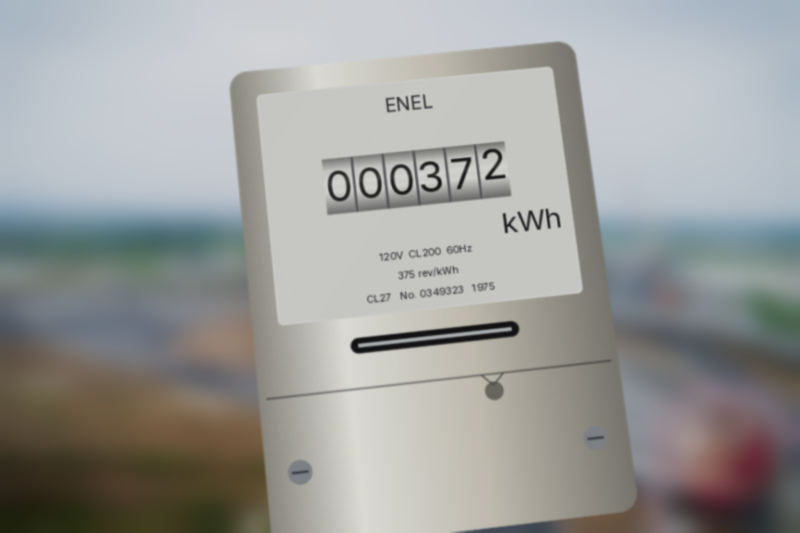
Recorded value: 372 kWh
